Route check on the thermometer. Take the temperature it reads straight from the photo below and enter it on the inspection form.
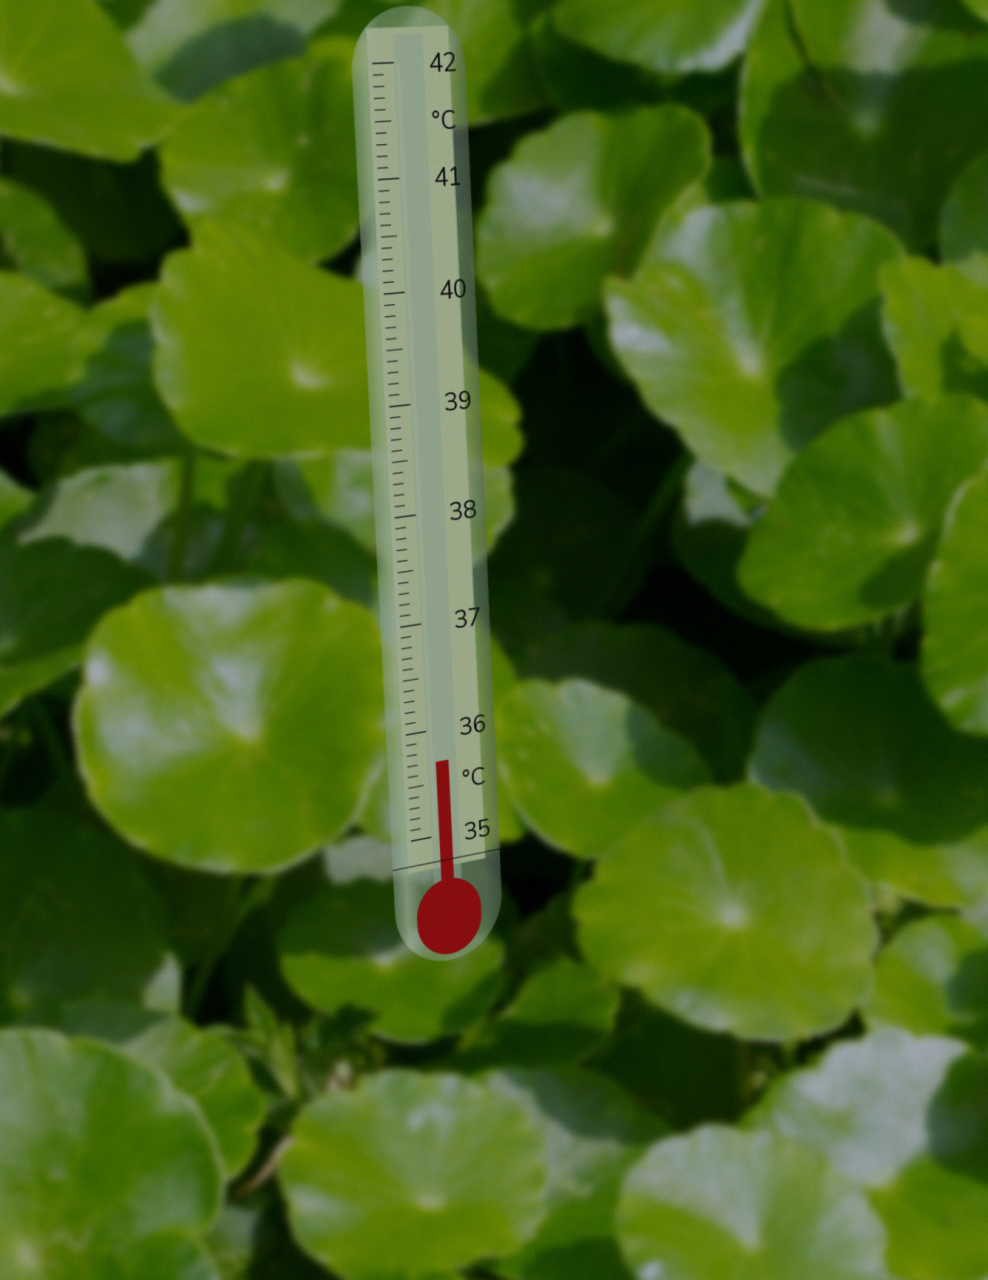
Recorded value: 35.7 °C
